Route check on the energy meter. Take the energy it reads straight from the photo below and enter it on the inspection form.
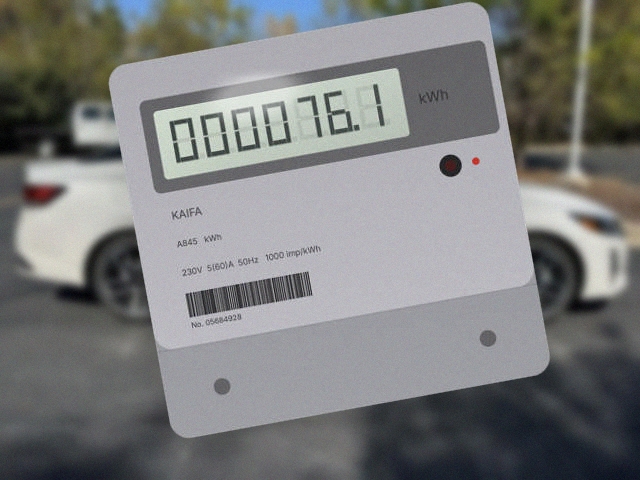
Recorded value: 76.1 kWh
